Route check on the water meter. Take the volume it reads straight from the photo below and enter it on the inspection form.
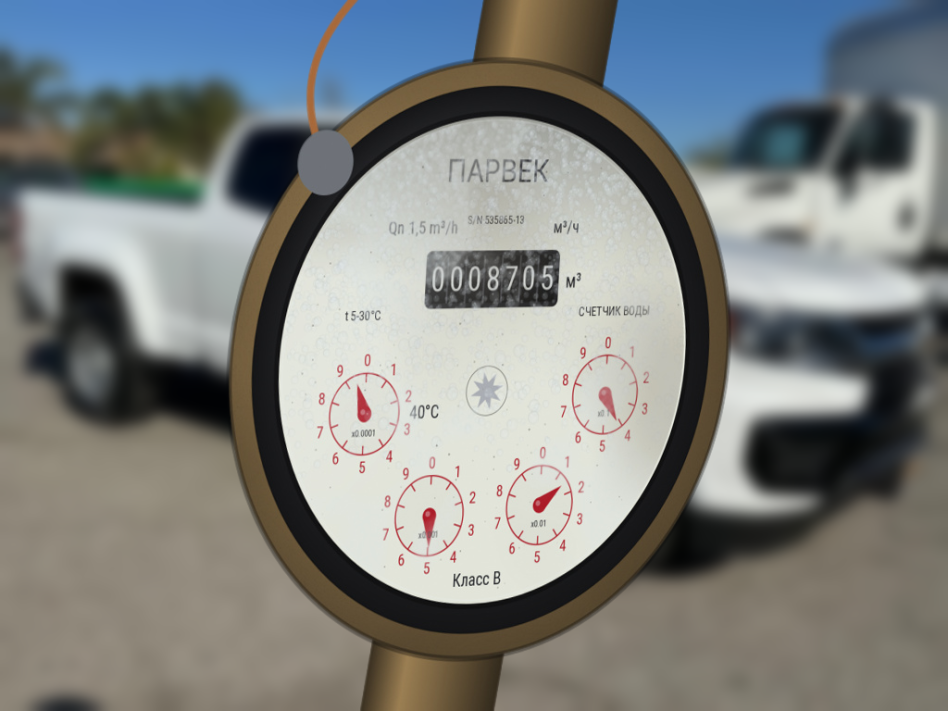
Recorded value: 8705.4149 m³
